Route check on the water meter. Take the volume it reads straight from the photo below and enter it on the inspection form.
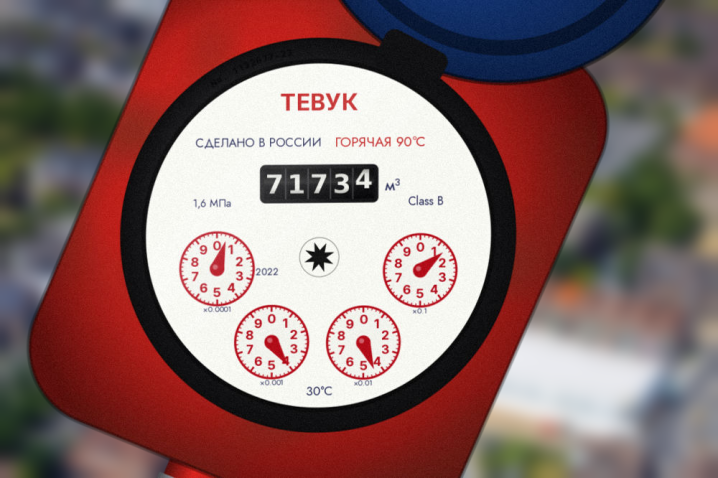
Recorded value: 71734.1440 m³
